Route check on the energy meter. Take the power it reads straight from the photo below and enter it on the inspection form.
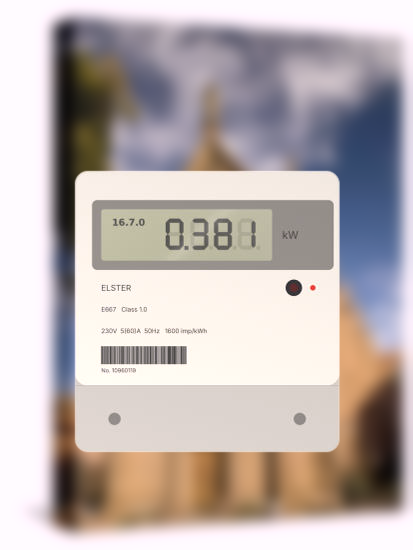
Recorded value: 0.381 kW
